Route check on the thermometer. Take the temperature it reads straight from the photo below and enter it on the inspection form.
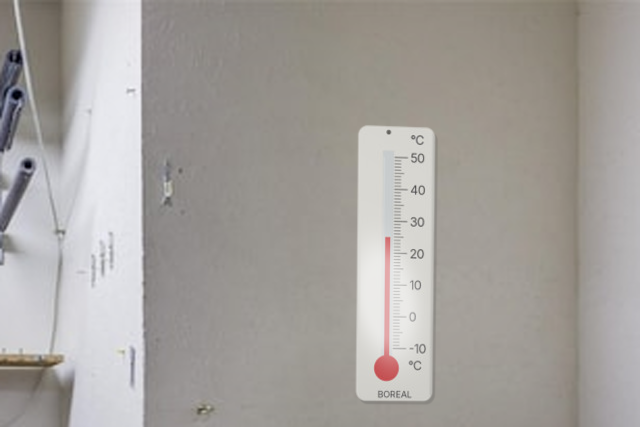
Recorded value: 25 °C
